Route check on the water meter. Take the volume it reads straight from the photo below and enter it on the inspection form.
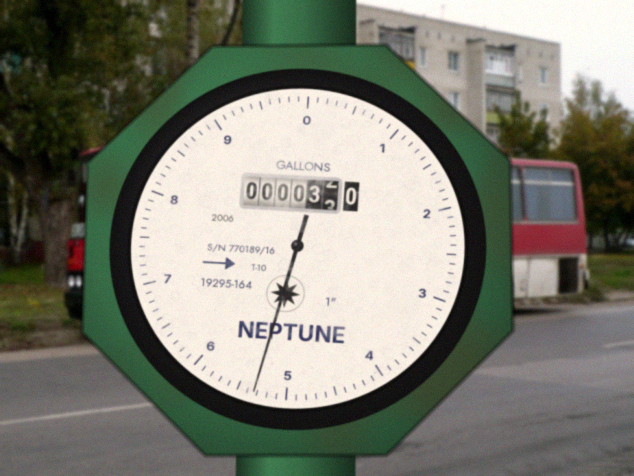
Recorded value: 325.3 gal
